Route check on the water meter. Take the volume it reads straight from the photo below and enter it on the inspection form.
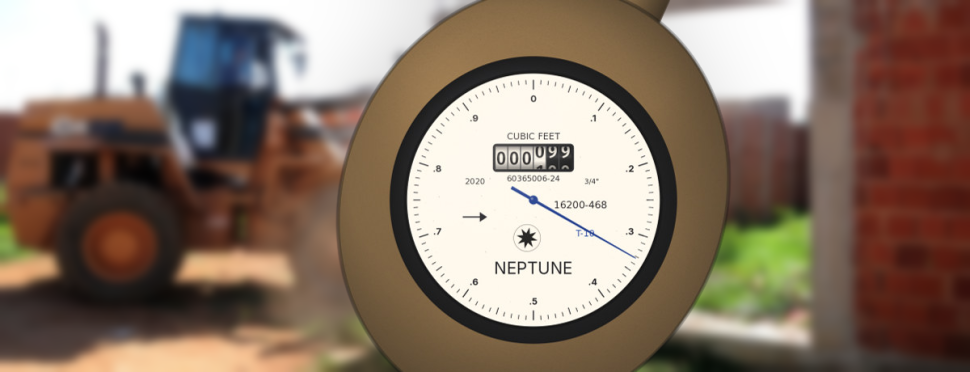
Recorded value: 99.33 ft³
